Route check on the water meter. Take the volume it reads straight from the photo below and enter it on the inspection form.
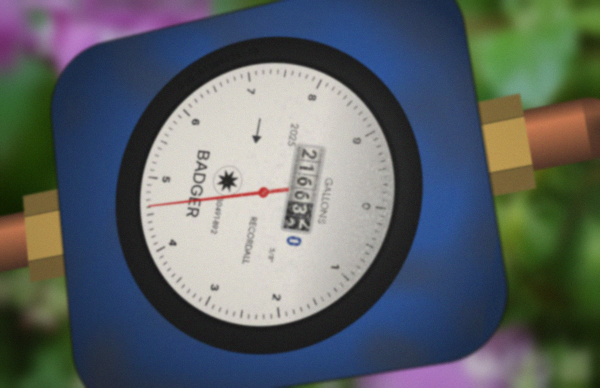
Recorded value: 2166324.6 gal
